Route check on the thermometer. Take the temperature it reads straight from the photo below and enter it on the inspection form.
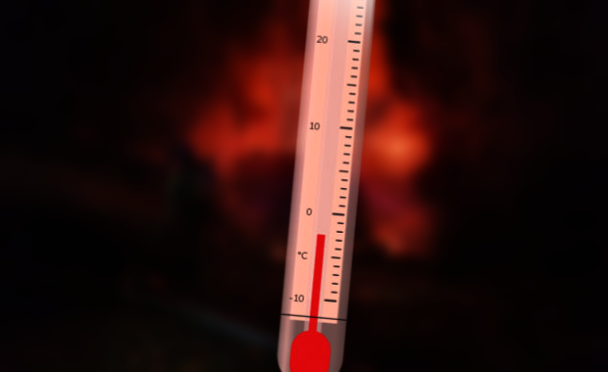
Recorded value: -2.5 °C
